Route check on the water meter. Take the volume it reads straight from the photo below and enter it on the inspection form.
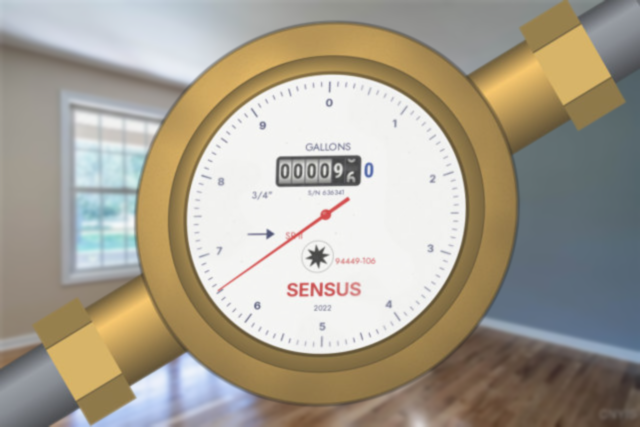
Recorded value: 956.5 gal
